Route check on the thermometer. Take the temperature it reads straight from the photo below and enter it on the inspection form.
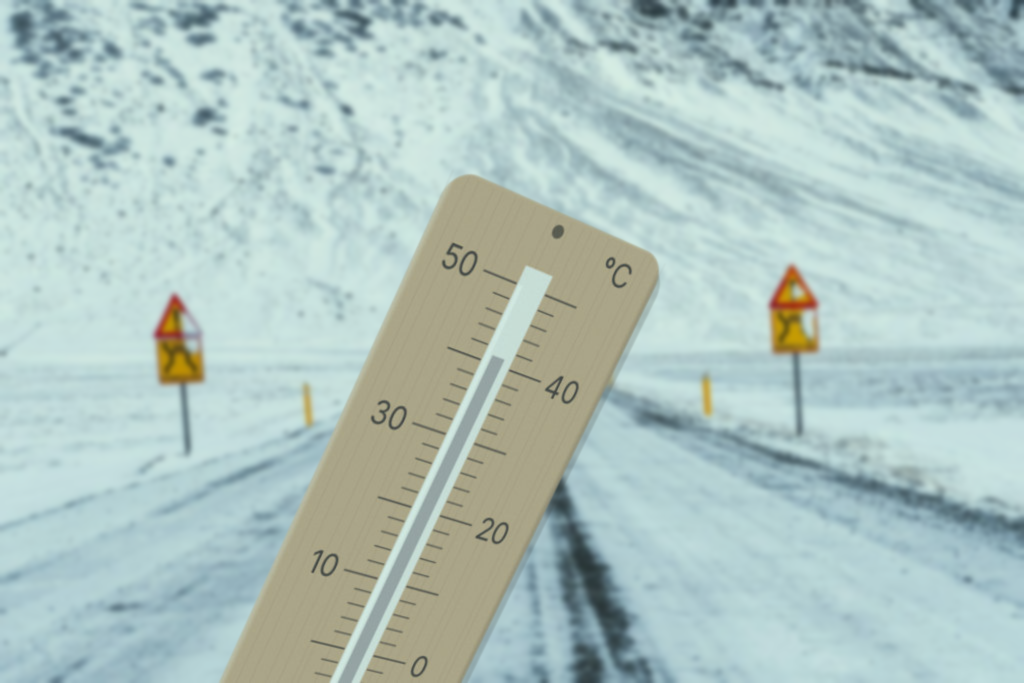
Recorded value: 41 °C
